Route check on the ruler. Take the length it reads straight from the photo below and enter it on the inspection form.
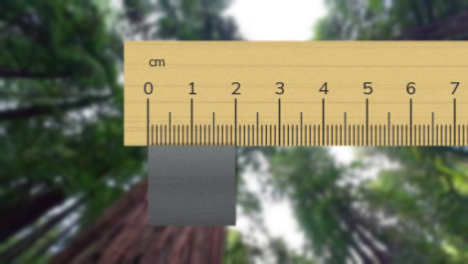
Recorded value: 2 cm
